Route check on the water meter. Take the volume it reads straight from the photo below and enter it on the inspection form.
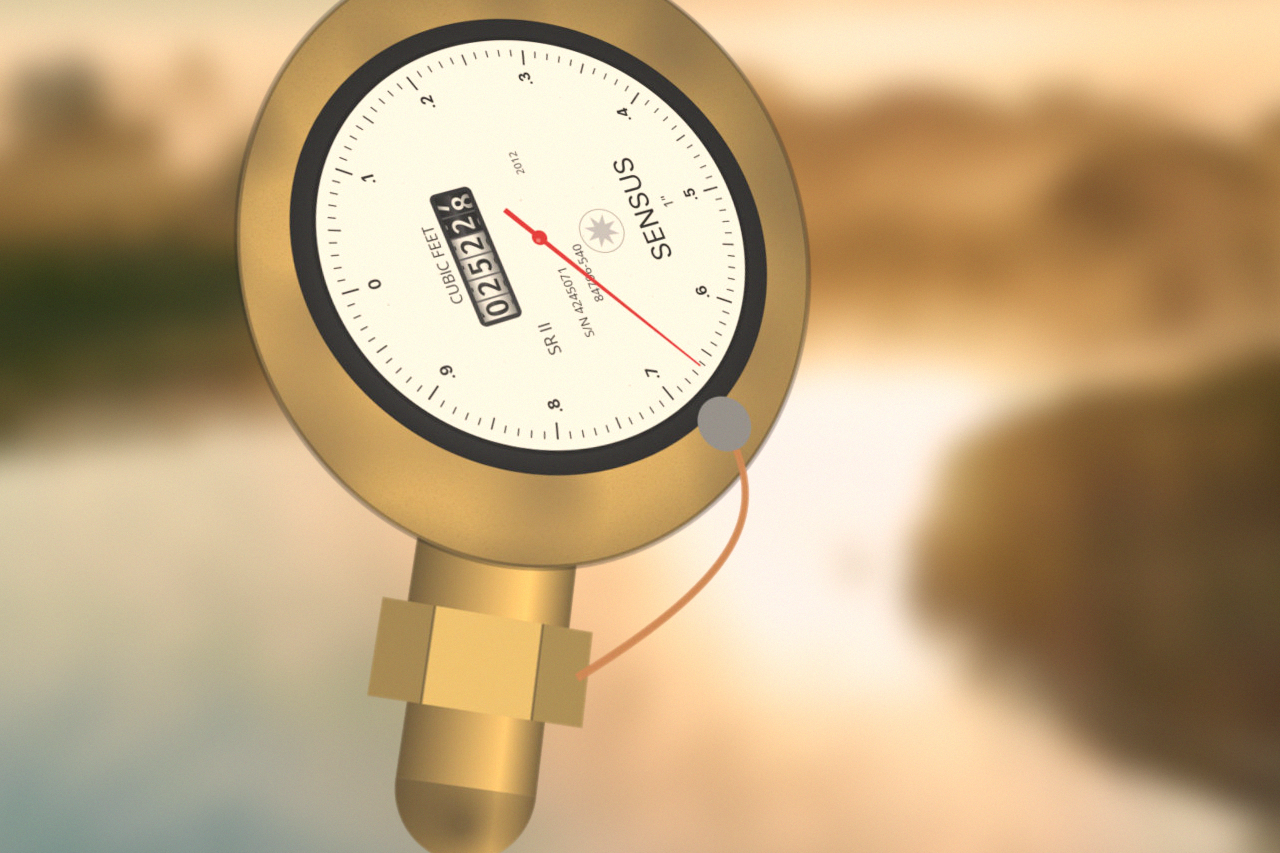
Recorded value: 25227.66 ft³
